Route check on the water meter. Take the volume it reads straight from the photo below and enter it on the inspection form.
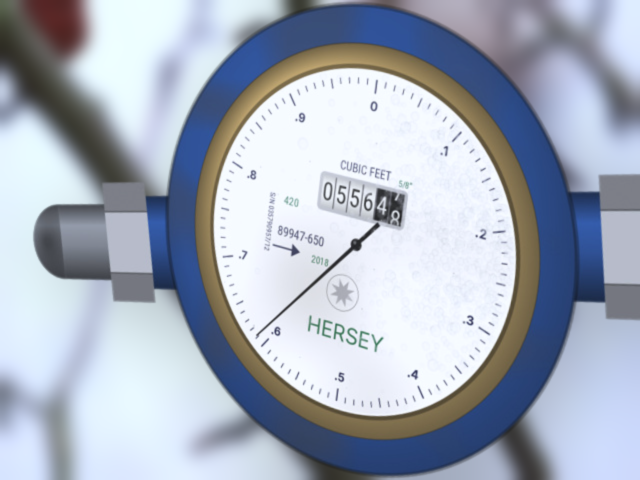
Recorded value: 55647.61 ft³
